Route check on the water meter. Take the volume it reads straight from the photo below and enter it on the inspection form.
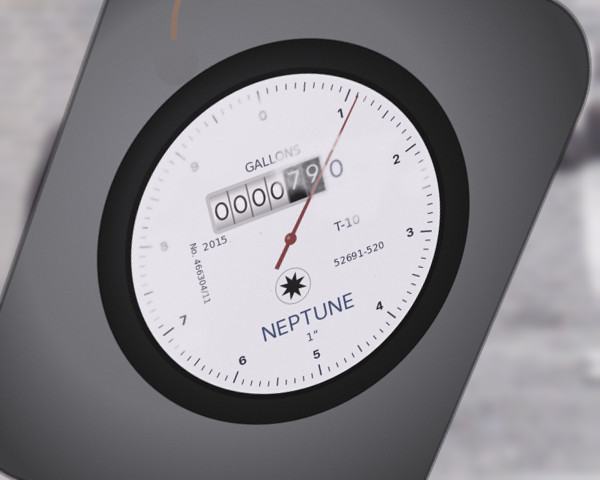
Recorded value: 791.1 gal
